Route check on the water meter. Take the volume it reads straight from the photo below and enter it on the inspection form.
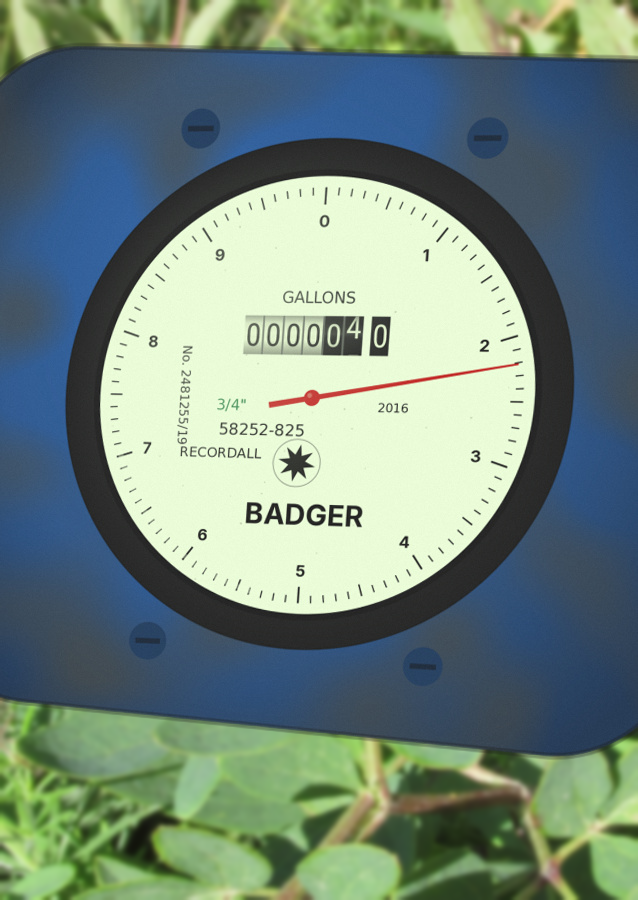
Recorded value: 42.2 gal
